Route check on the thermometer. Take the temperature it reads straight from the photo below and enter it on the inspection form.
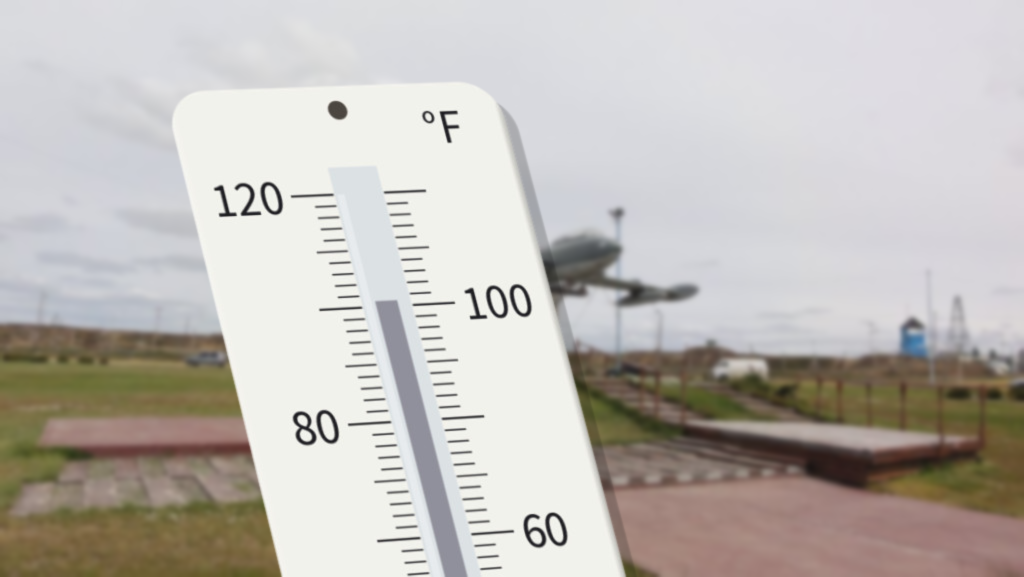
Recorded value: 101 °F
